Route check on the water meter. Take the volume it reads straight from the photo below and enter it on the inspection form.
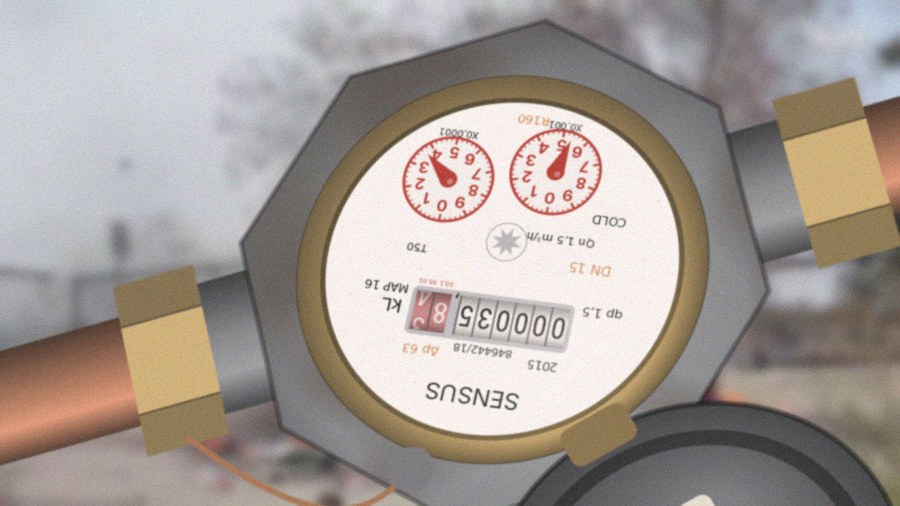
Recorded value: 35.8353 kL
